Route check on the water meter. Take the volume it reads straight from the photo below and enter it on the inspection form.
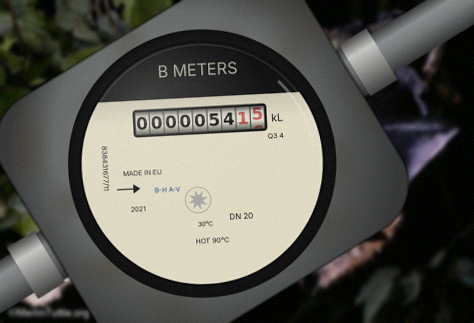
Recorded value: 54.15 kL
